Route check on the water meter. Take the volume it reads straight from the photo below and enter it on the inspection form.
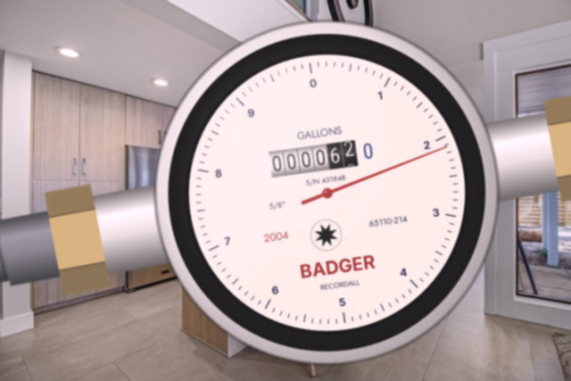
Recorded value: 622.1 gal
